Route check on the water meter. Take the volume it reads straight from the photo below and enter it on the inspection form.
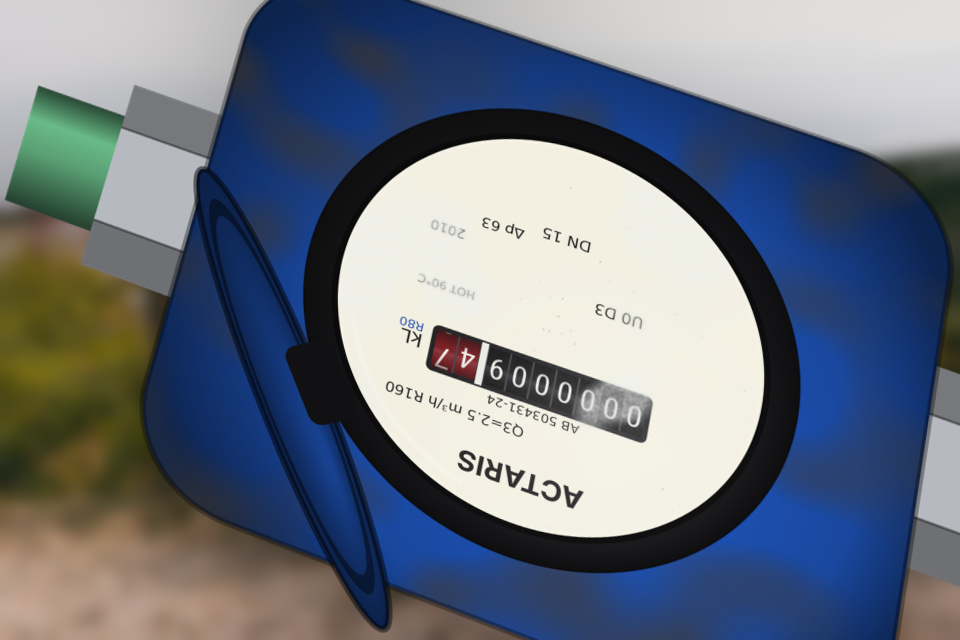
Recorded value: 9.47 kL
